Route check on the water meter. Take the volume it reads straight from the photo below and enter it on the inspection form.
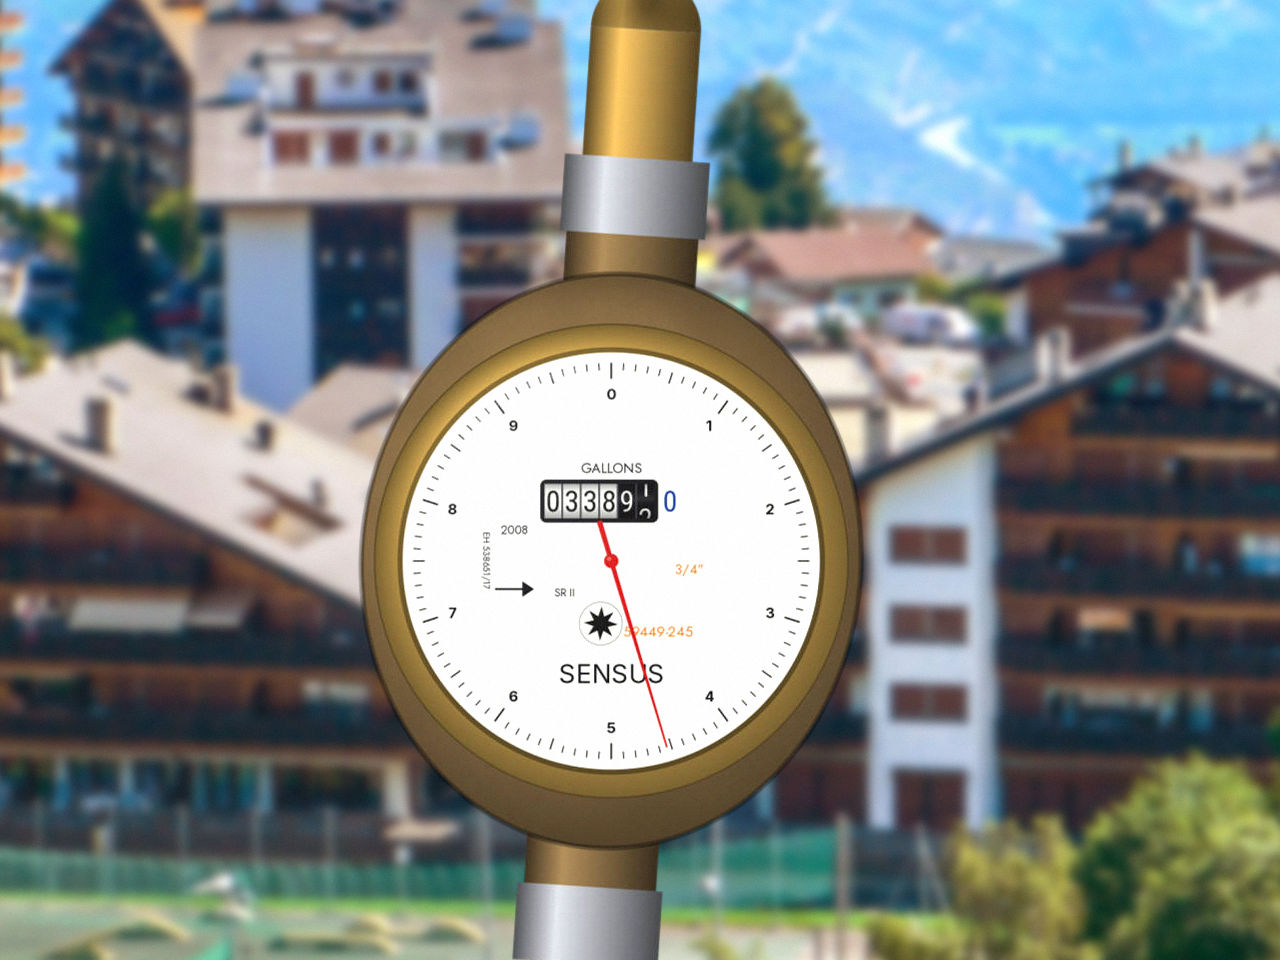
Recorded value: 338914.5 gal
